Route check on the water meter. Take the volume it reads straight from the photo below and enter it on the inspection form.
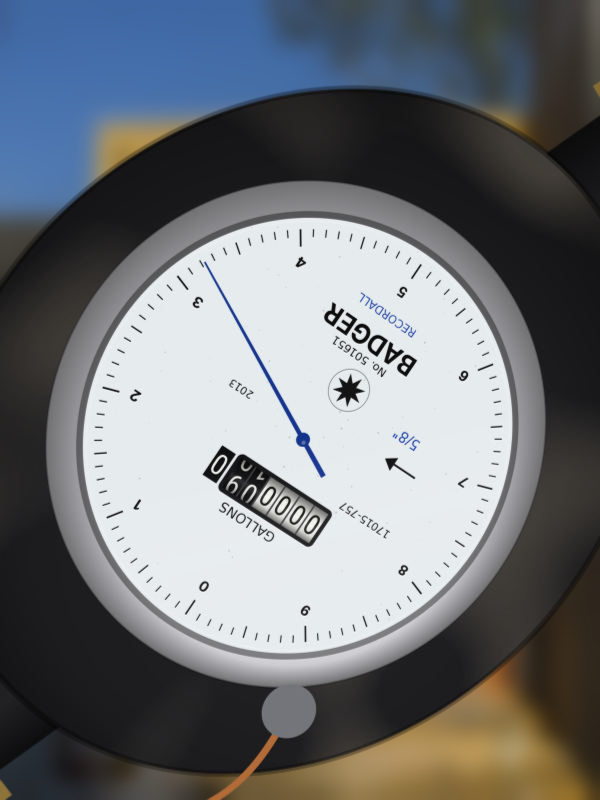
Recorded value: 93.2 gal
